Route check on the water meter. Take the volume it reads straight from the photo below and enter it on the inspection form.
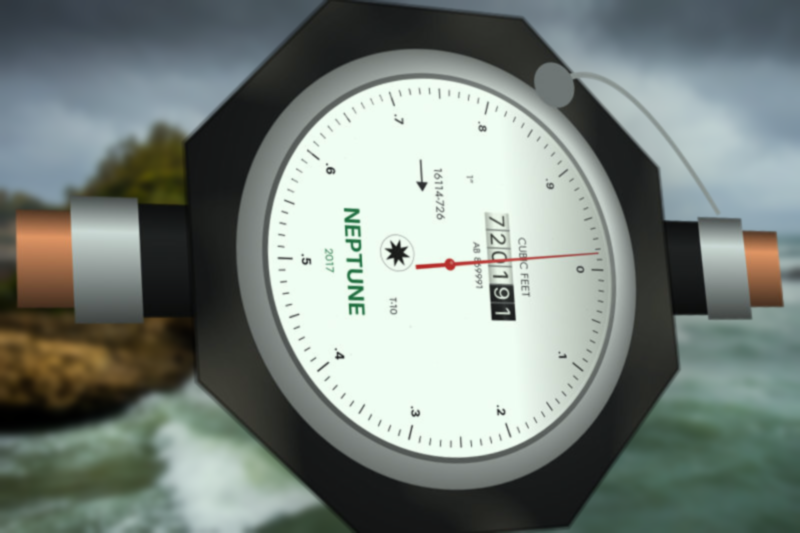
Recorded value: 720190.98 ft³
